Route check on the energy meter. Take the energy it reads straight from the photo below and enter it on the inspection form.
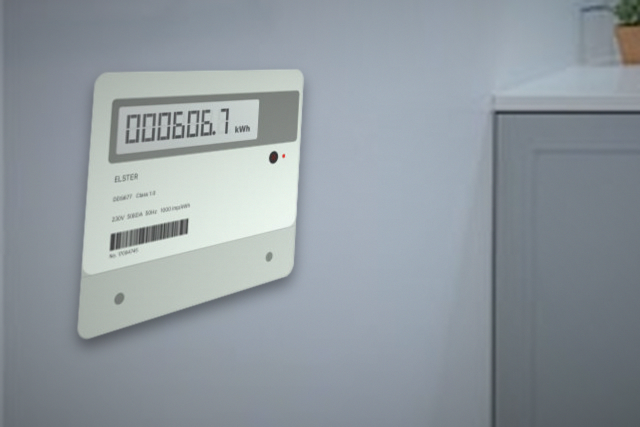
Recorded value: 606.7 kWh
